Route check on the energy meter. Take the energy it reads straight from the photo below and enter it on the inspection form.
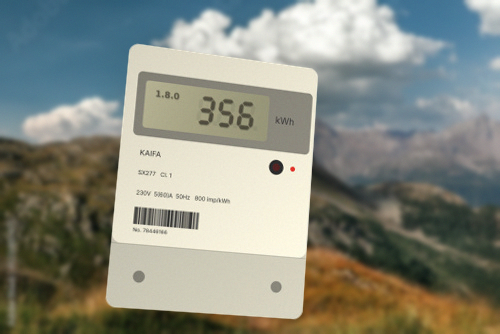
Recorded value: 356 kWh
